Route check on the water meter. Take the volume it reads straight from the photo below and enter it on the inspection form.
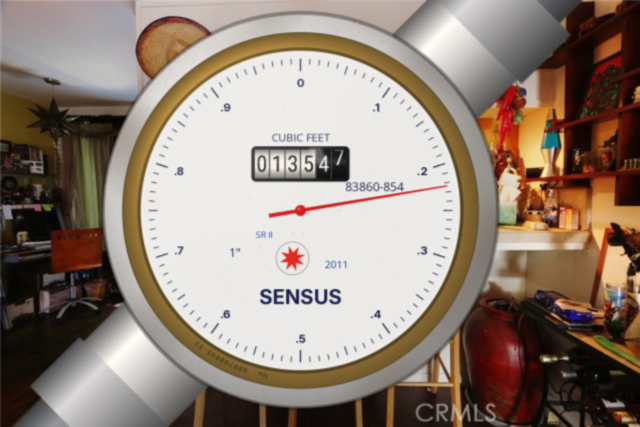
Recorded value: 13547.22 ft³
